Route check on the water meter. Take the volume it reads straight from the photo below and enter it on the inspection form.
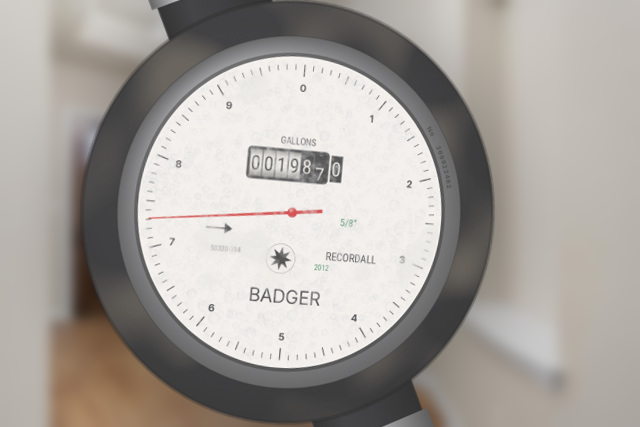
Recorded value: 19867.3 gal
